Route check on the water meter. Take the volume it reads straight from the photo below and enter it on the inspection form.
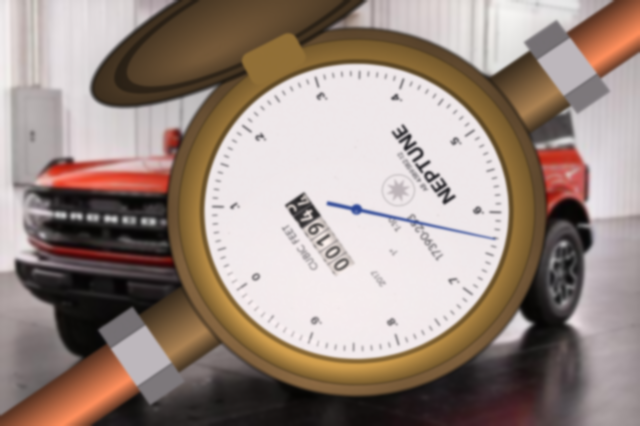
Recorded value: 1943.63 ft³
